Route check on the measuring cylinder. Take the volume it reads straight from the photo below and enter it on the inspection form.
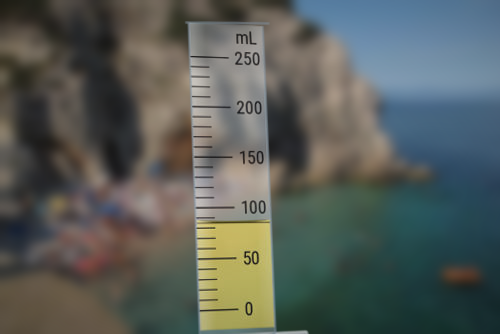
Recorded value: 85 mL
